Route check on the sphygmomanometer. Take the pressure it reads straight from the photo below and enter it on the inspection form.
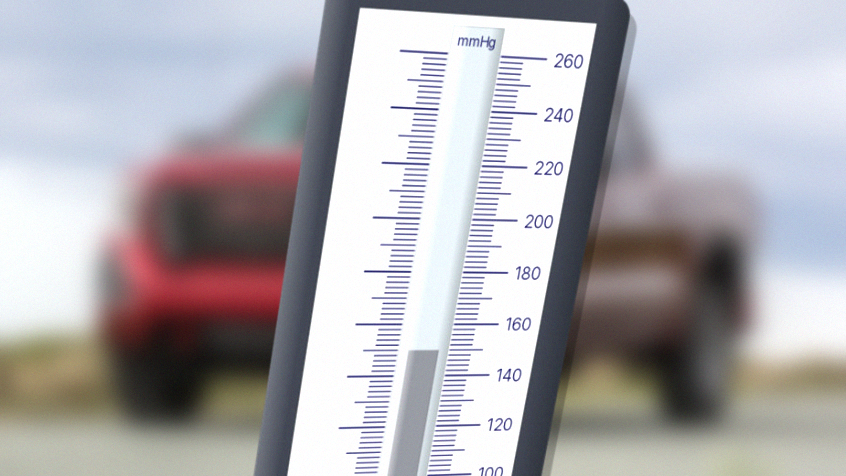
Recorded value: 150 mmHg
